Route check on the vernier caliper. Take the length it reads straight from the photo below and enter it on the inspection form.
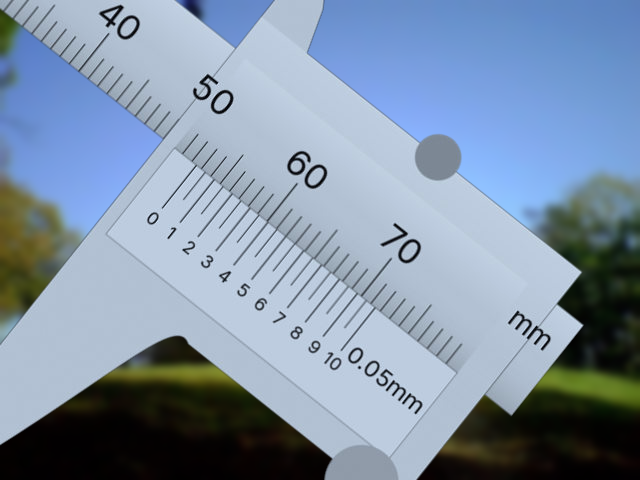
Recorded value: 52.5 mm
